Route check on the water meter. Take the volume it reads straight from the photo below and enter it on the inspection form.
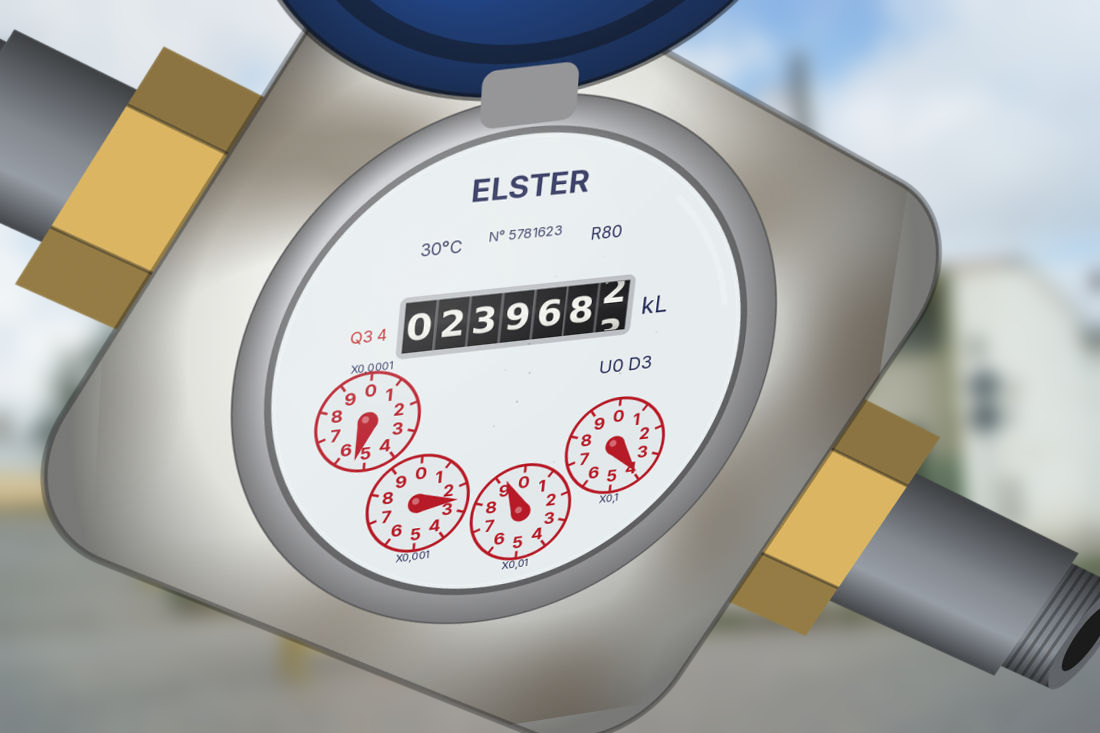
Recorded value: 239682.3925 kL
